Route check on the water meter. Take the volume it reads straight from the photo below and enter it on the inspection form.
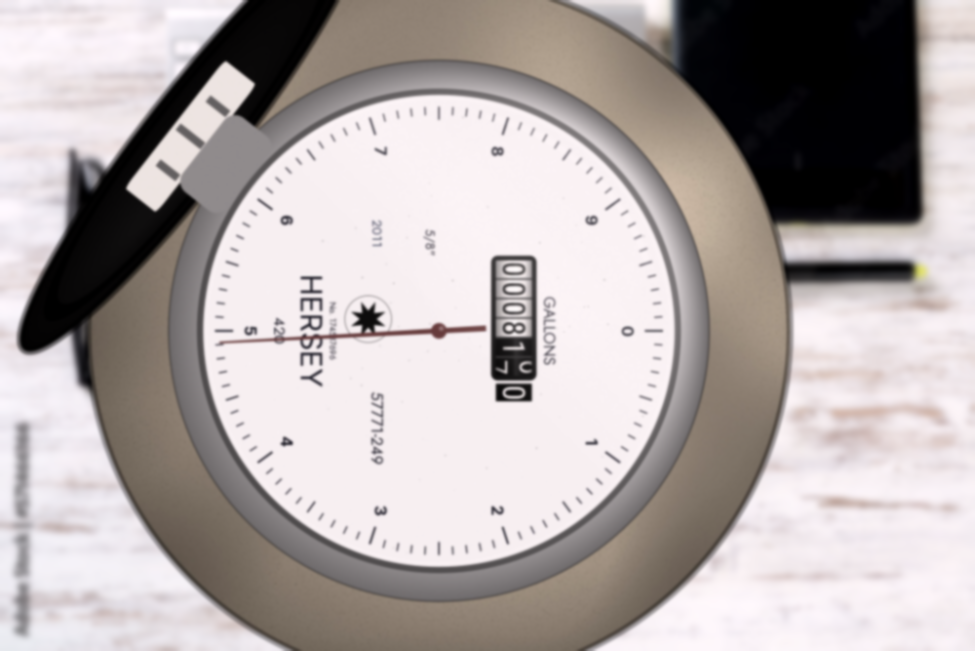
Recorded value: 8164.9 gal
